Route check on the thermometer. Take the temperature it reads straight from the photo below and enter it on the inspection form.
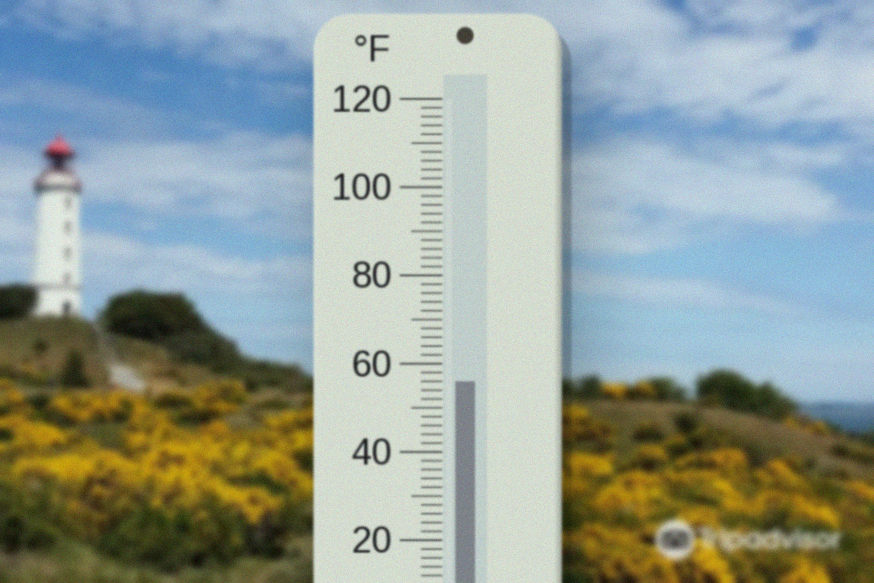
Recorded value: 56 °F
